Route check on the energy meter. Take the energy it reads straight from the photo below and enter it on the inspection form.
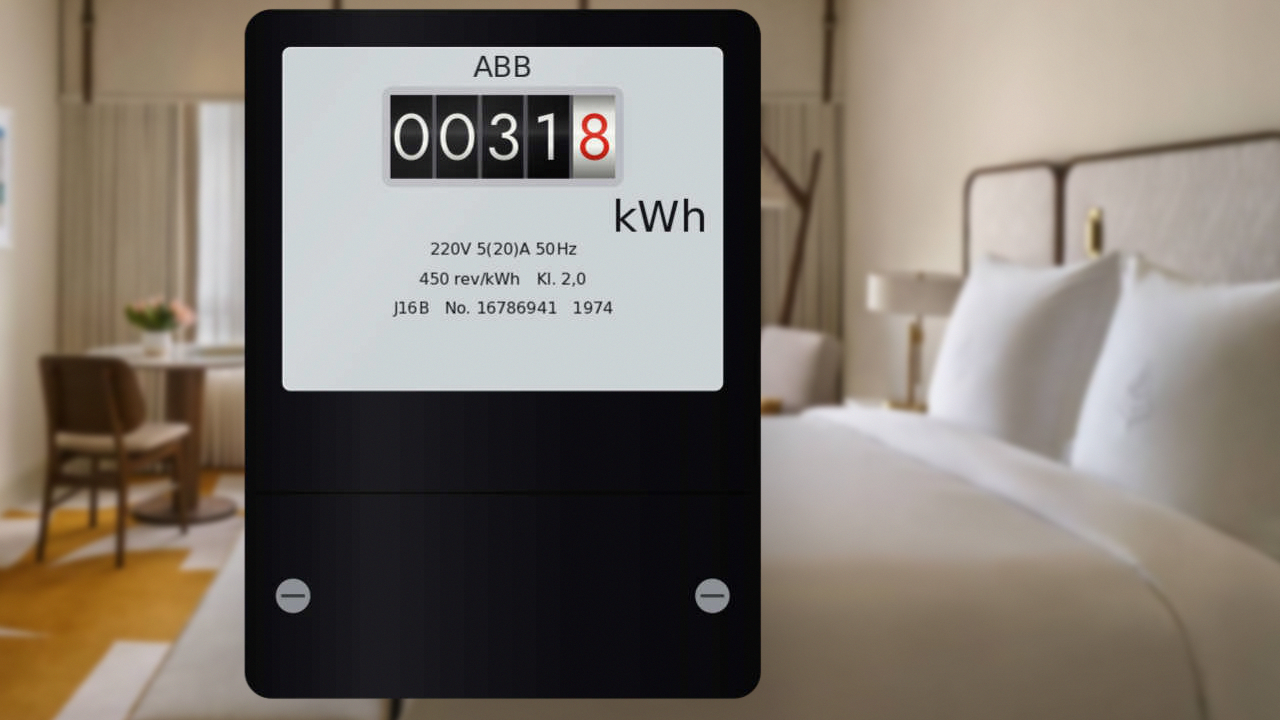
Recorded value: 31.8 kWh
